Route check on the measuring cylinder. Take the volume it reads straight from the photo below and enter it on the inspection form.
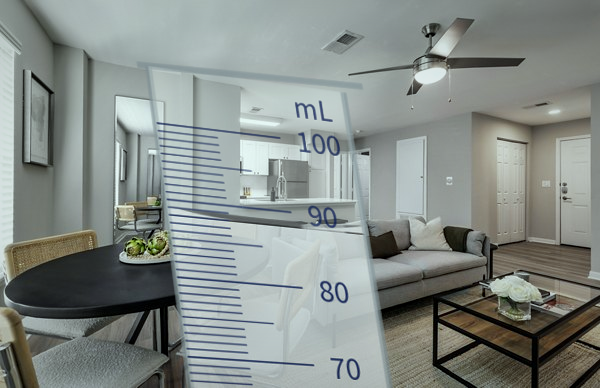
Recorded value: 88 mL
